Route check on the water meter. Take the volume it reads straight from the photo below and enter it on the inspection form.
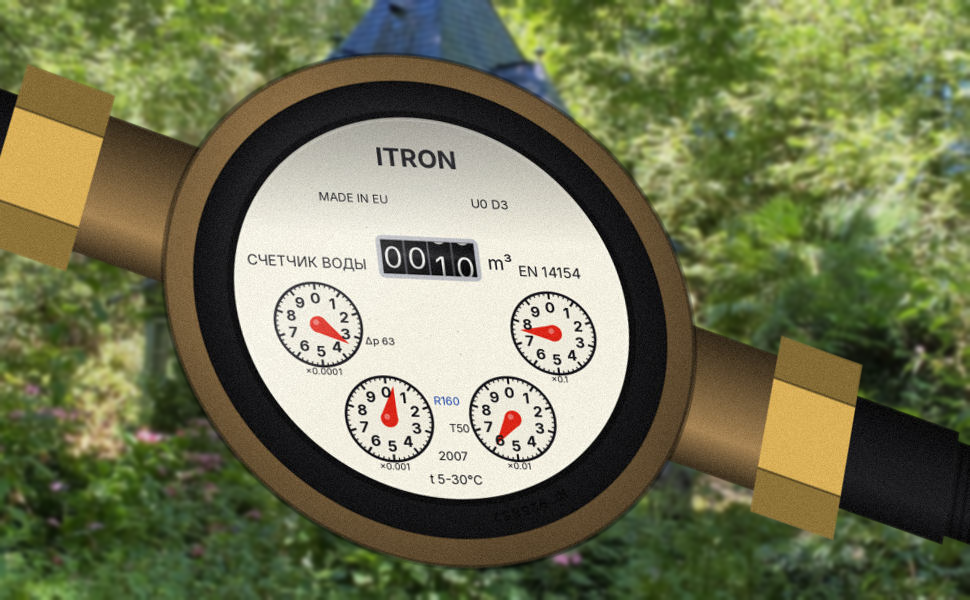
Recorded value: 9.7603 m³
